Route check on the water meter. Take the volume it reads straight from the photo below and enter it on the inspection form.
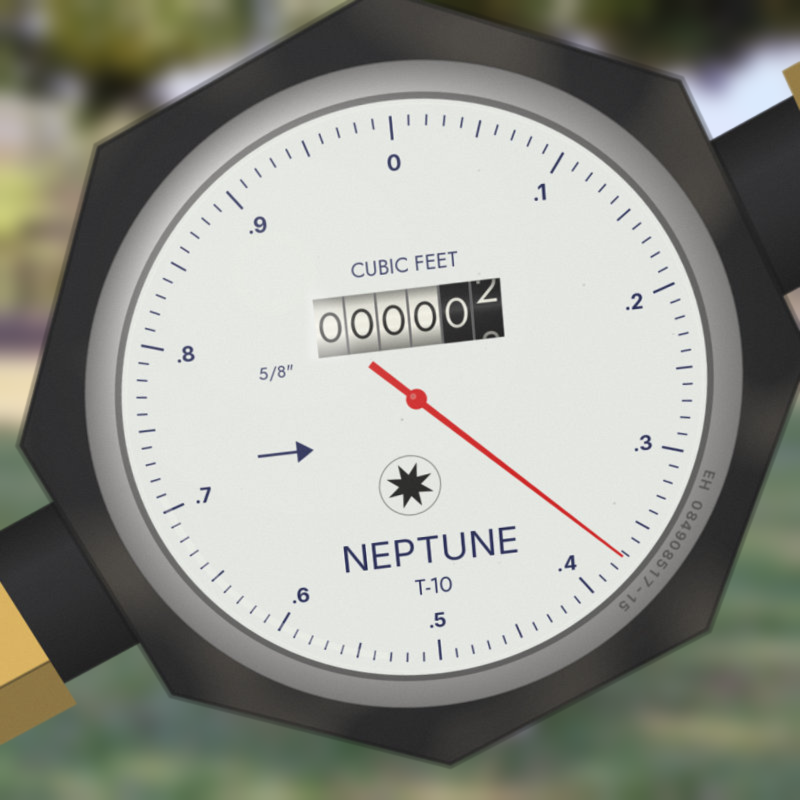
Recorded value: 2.37 ft³
